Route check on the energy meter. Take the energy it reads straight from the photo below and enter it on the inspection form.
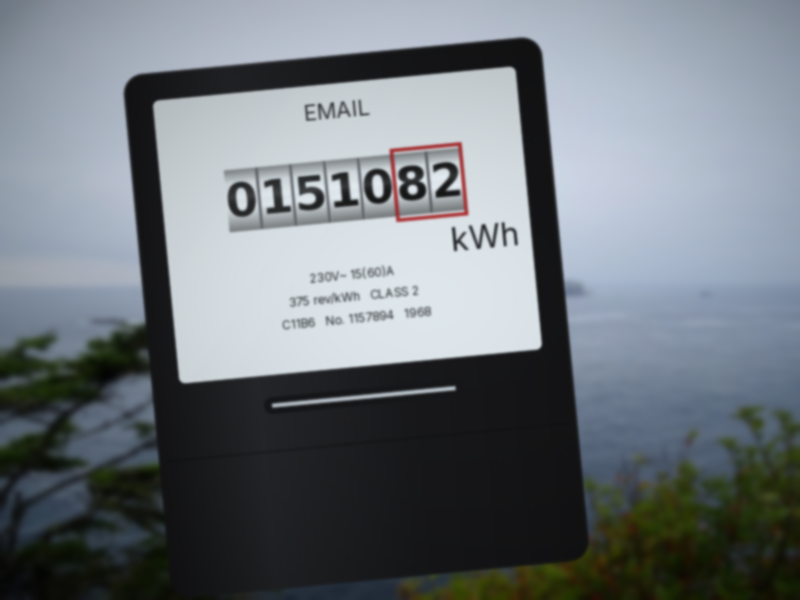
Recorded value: 1510.82 kWh
